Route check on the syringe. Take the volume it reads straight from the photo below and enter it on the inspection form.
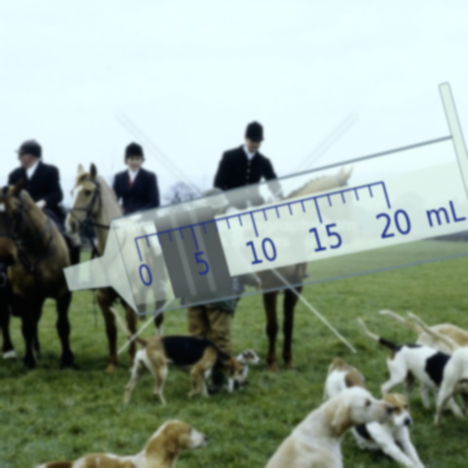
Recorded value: 2 mL
